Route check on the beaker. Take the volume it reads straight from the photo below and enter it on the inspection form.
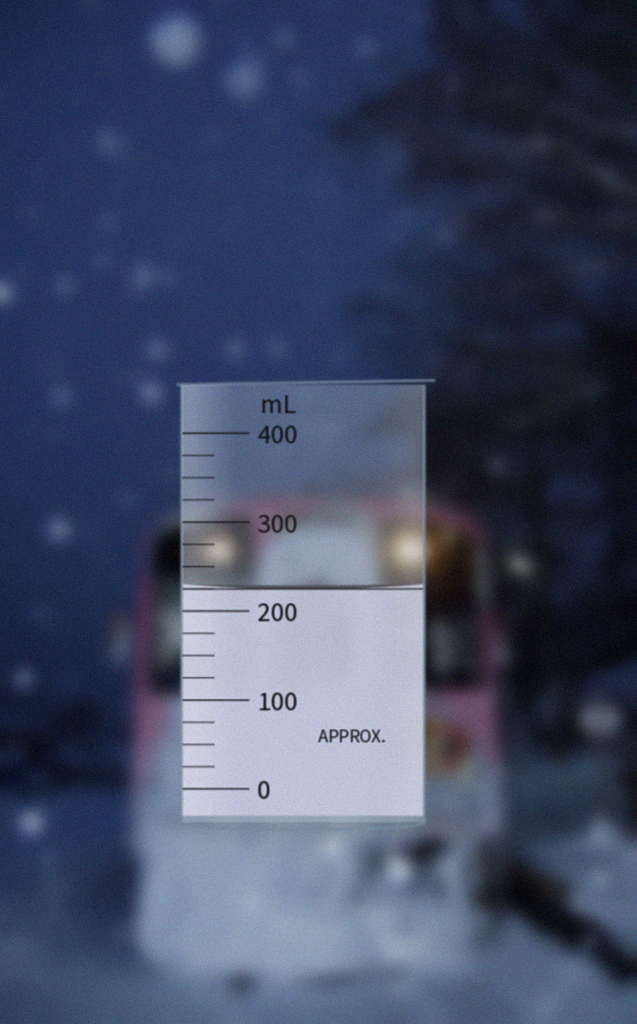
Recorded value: 225 mL
